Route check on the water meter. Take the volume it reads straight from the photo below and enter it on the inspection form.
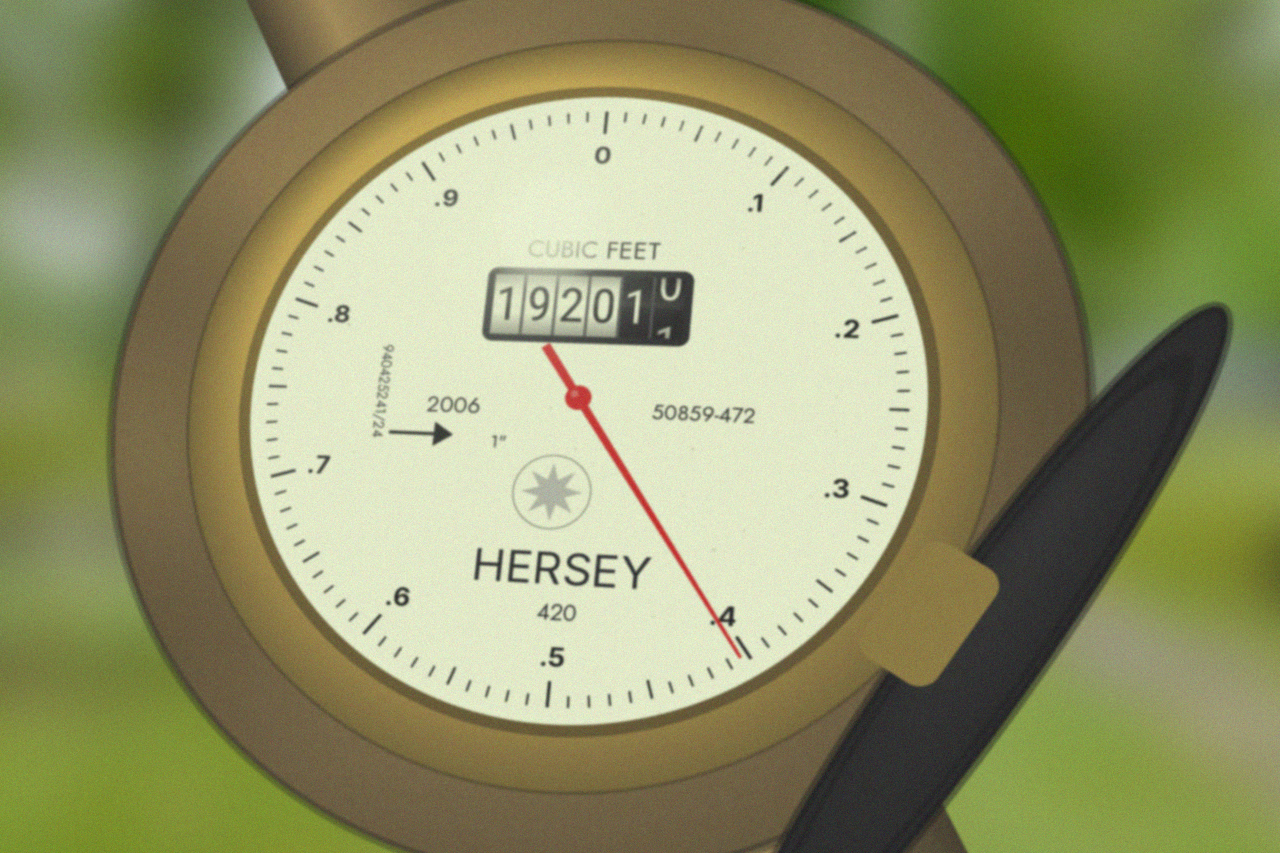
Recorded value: 192010.40 ft³
